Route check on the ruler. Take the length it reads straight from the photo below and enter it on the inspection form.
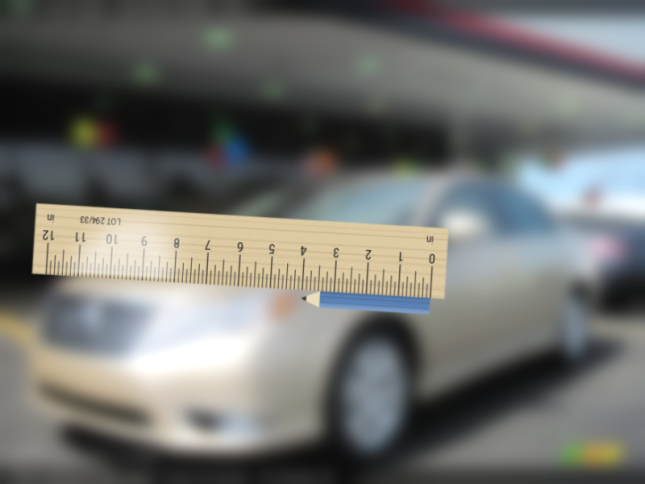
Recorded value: 4 in
